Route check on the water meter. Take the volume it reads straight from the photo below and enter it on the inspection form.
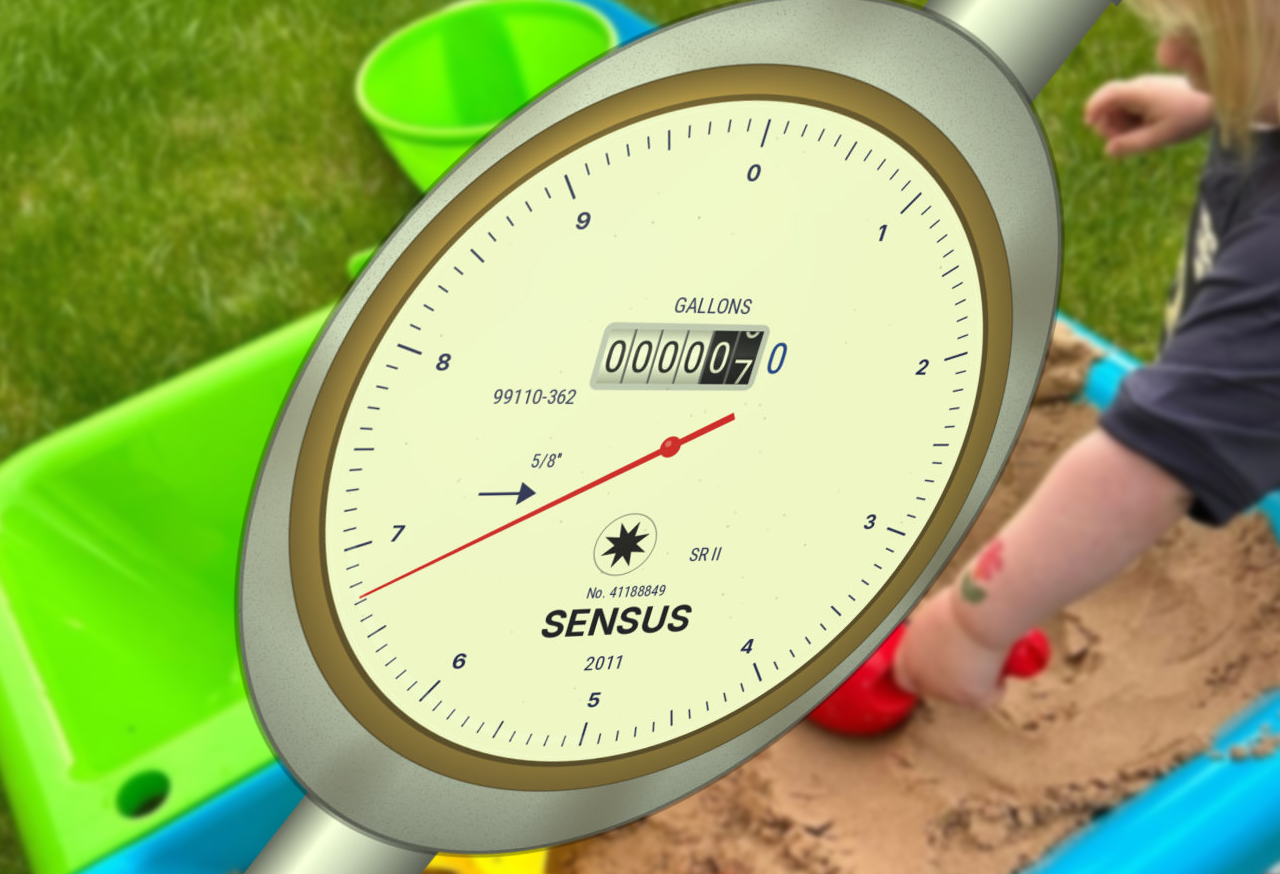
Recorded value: 66.7 gal
